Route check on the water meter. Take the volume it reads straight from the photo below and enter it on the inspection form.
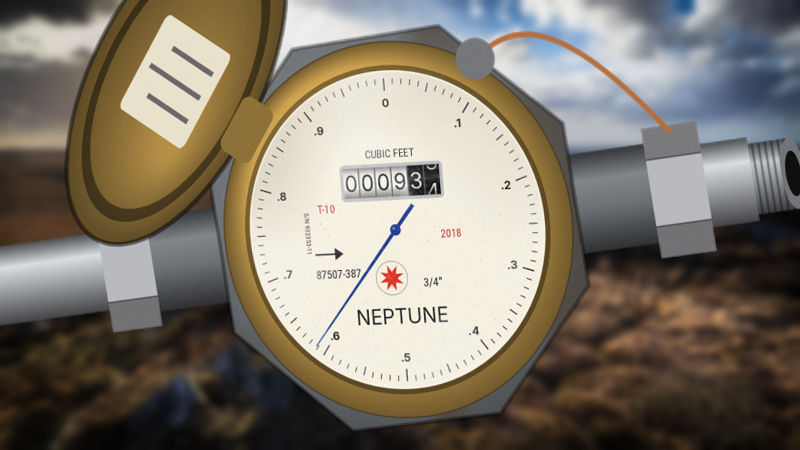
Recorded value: 933.61 ft³
